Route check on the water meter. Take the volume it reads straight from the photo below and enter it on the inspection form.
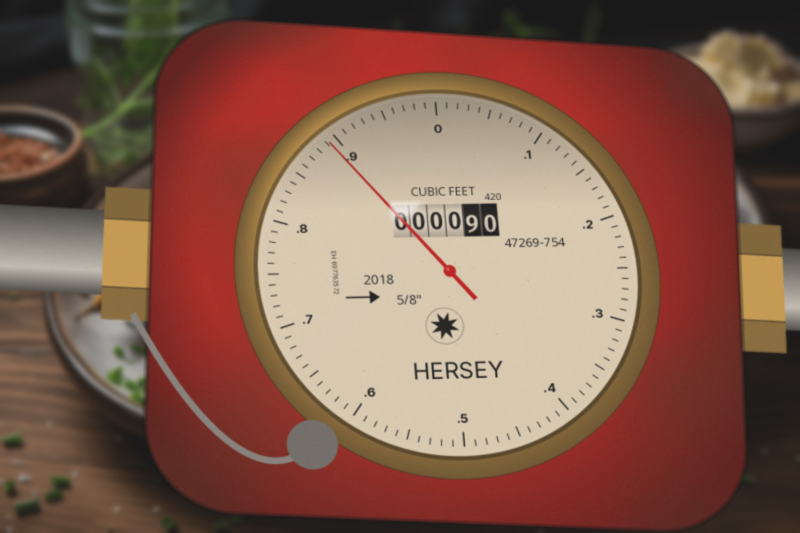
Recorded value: 89.89 ft³
